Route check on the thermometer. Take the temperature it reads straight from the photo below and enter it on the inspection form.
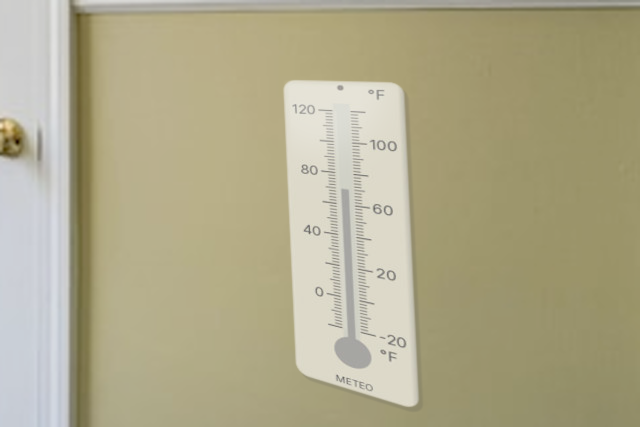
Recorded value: 70 °F
